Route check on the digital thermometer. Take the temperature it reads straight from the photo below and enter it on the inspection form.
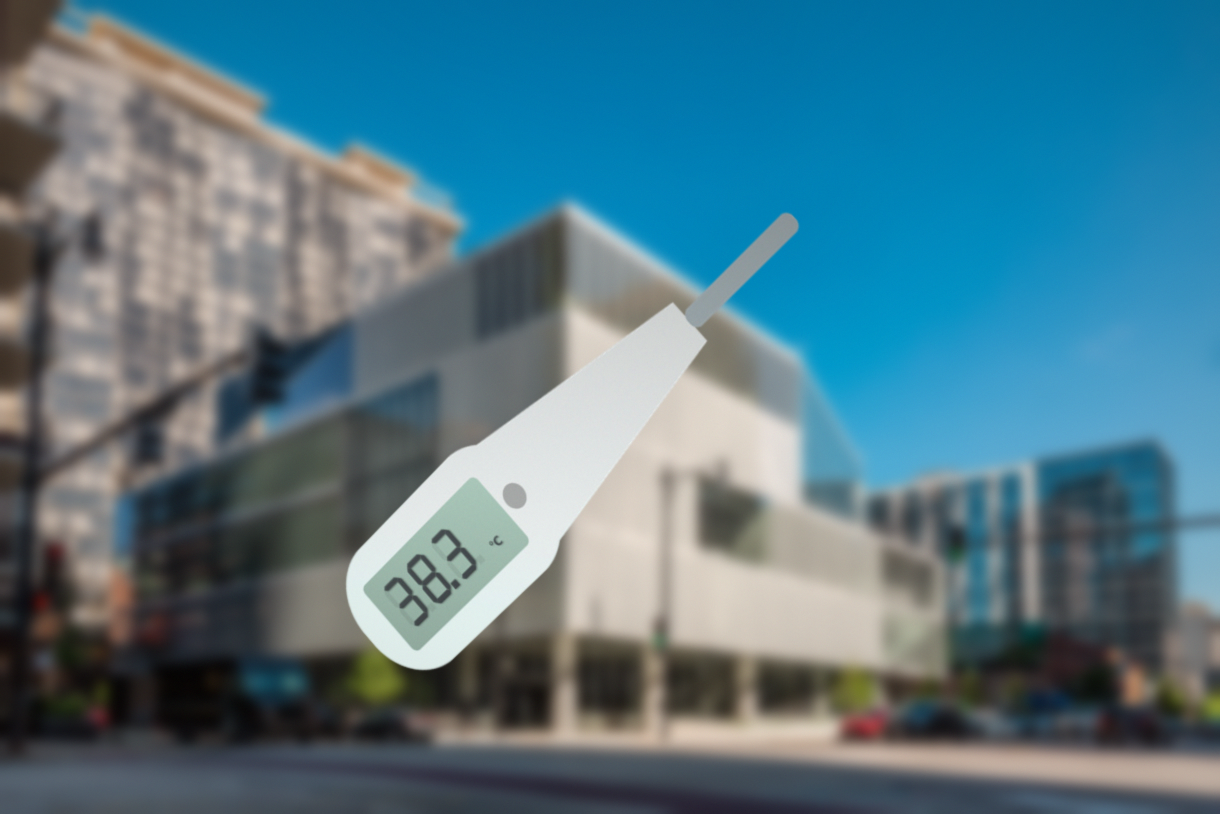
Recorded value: 38.3 °C
